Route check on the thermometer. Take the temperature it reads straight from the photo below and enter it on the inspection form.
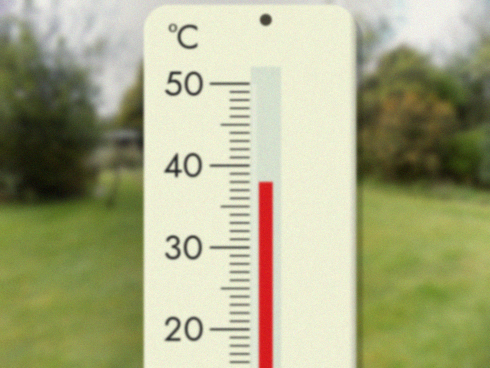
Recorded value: 38 °C
